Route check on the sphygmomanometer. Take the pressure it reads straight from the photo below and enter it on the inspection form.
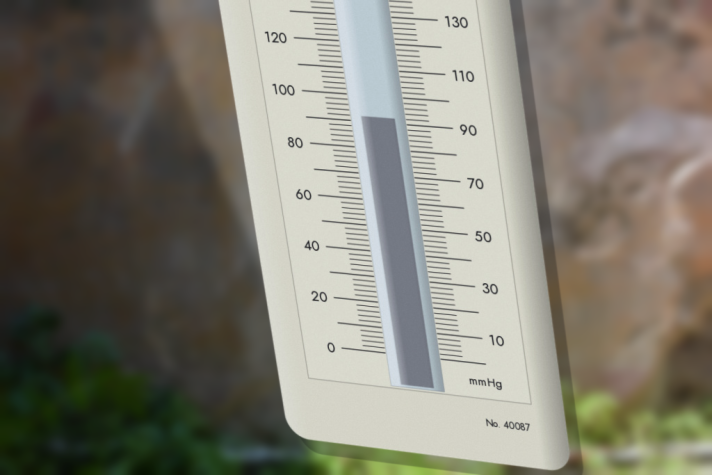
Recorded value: 92 mmHg
